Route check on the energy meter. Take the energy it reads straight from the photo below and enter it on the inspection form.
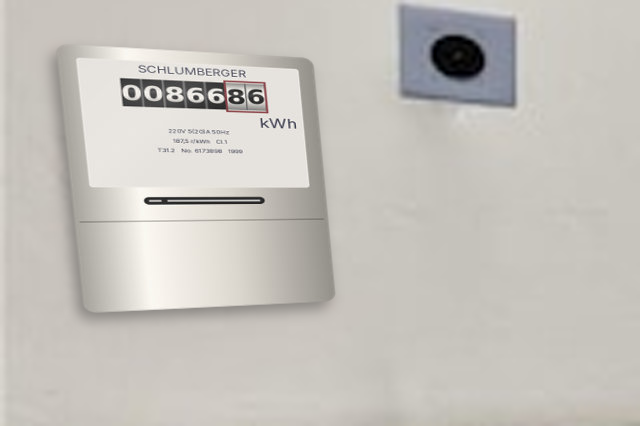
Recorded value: 866.86 kWh
